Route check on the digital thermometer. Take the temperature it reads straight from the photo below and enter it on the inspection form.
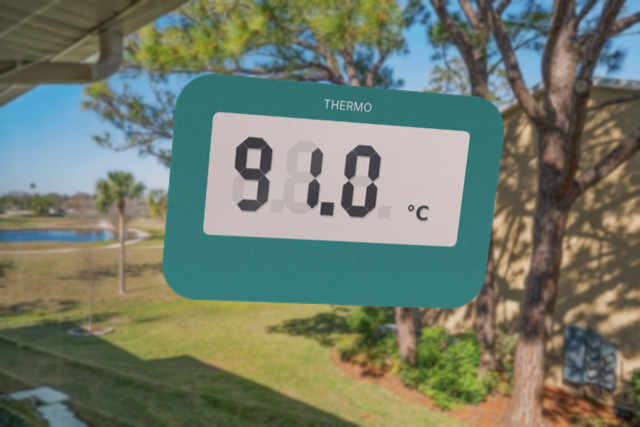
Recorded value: 91.0 °C
